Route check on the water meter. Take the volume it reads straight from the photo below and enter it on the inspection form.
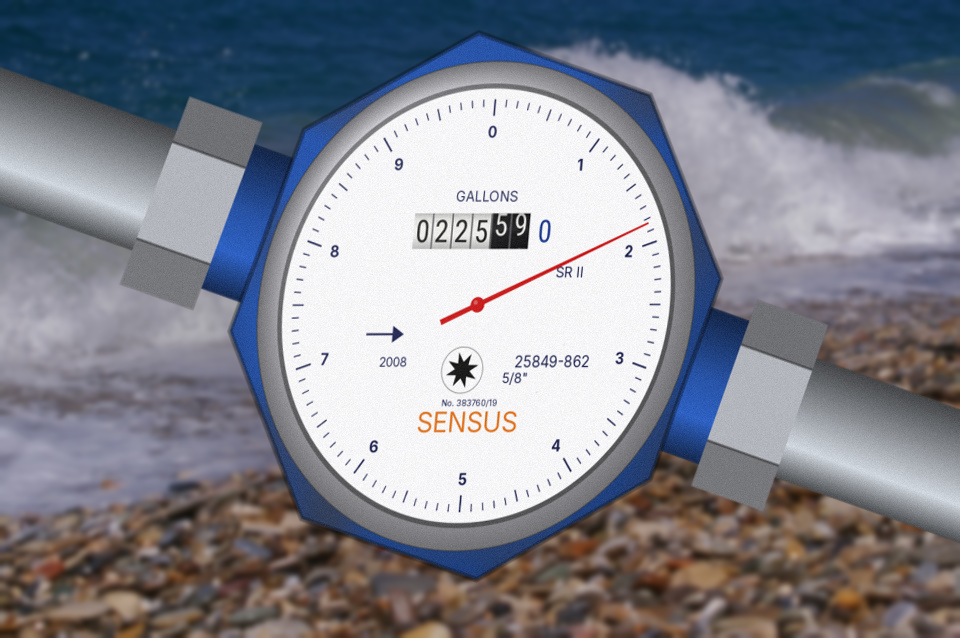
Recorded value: 225591.8 gal
